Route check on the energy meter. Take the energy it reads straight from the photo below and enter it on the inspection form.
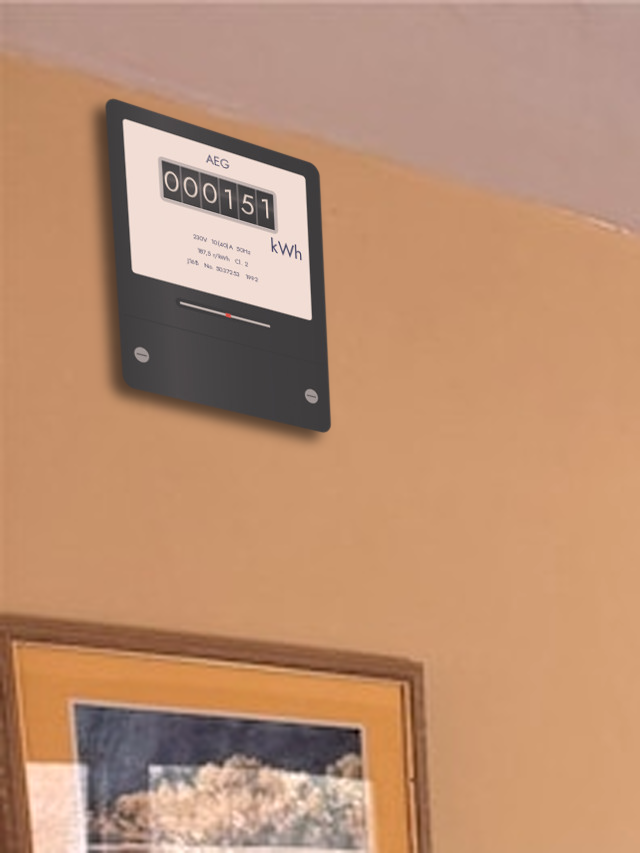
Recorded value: 151 kWh
